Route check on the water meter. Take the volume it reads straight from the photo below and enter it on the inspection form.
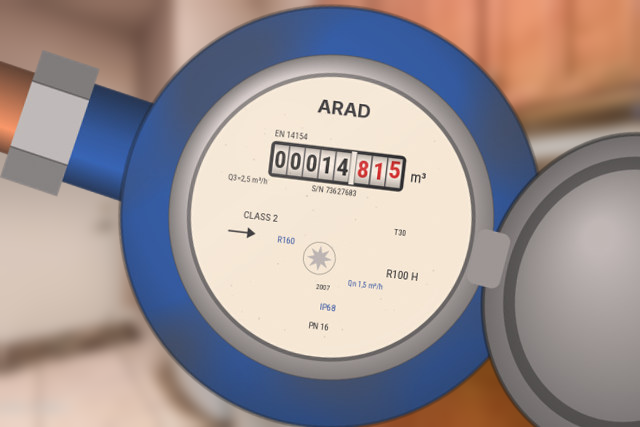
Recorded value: 14.815 m³
